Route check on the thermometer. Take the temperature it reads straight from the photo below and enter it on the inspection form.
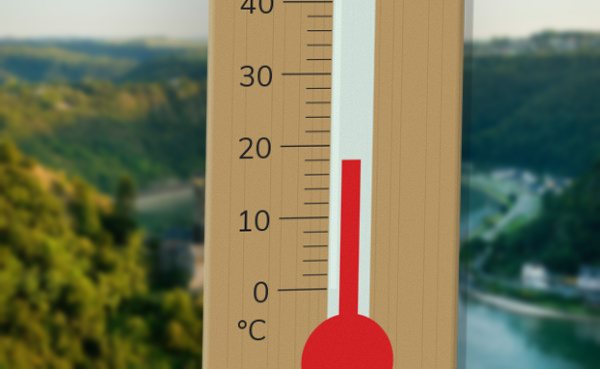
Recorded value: 18 °C
